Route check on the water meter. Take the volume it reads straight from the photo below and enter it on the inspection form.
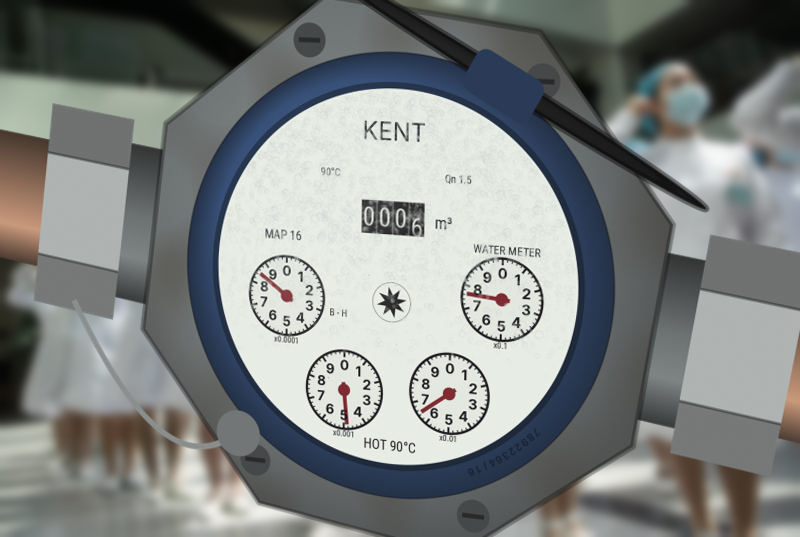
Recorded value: 5.7648 m³
